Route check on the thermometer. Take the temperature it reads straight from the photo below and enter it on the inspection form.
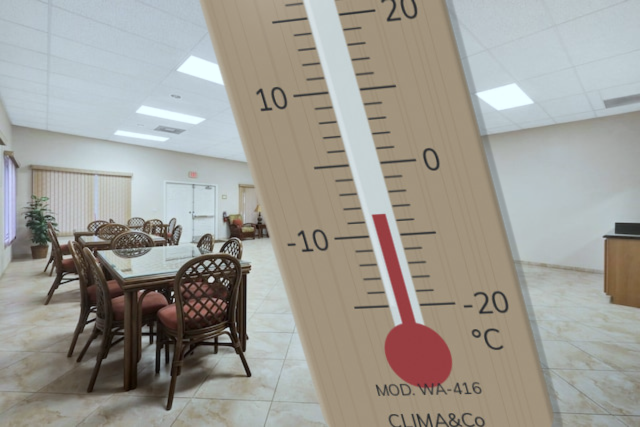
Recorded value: -7 °C
